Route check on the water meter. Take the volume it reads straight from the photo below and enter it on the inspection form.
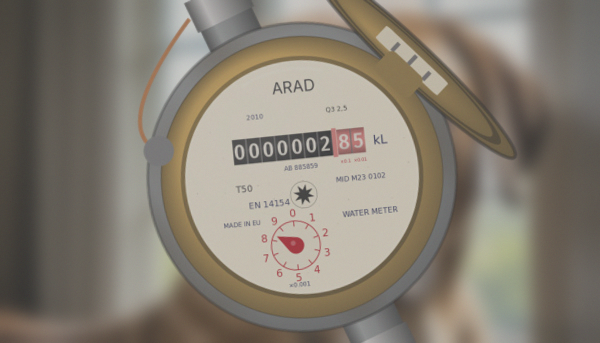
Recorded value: 2.858 kL
